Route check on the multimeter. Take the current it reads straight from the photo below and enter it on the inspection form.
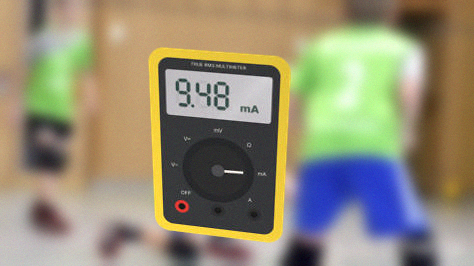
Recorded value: 9.48 mA
